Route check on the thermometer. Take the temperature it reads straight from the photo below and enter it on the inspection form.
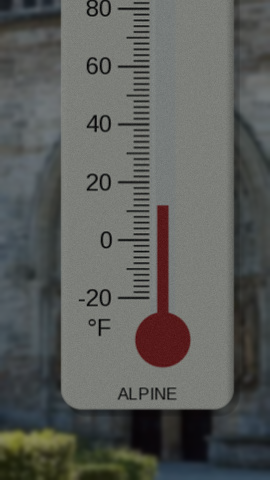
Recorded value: 12 °F
